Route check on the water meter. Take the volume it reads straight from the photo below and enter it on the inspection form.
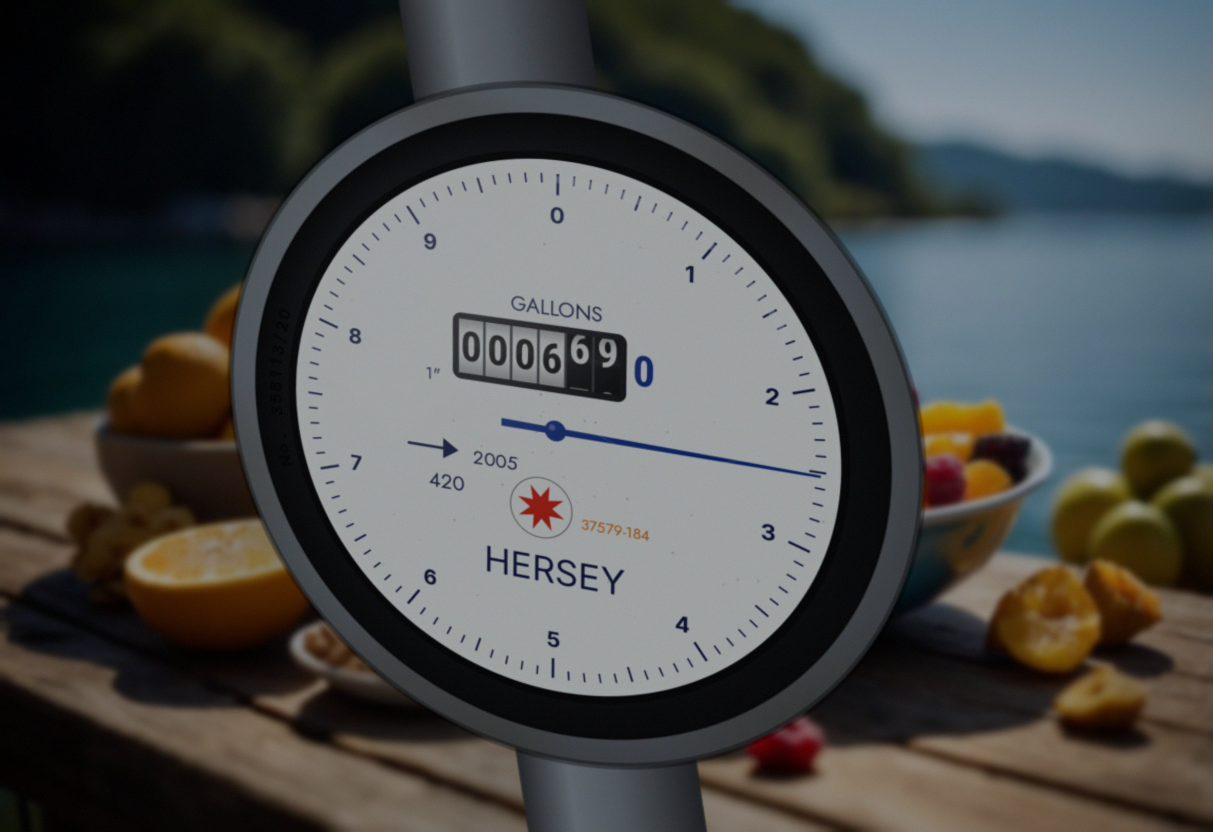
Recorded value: 6692.5 gal
